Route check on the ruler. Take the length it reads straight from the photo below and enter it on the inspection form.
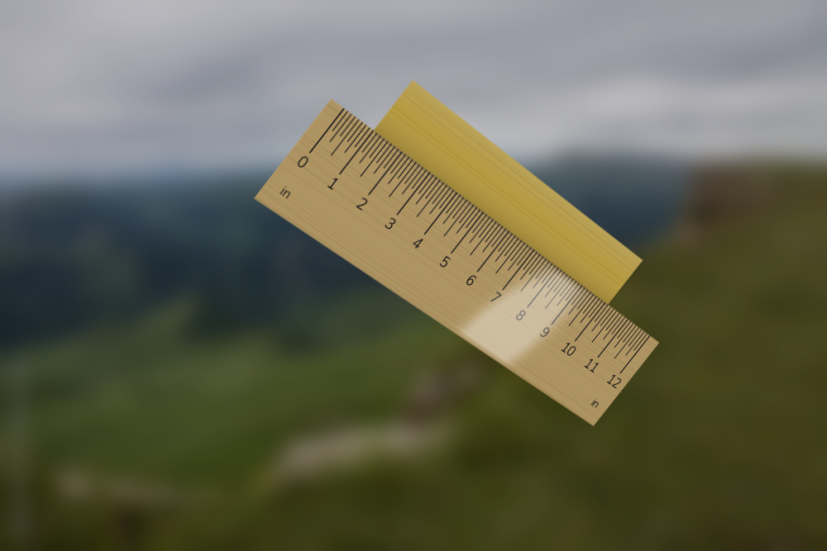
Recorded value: 9.125 in
